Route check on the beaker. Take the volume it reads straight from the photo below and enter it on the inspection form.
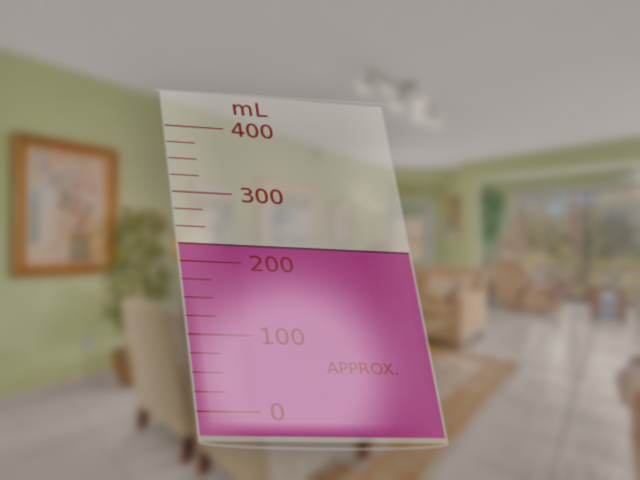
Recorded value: 225 mL
